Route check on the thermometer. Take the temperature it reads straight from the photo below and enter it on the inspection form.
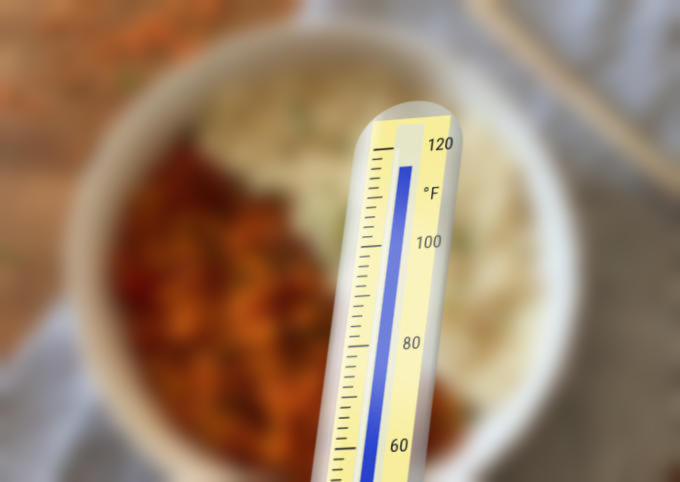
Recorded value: 116 °F
